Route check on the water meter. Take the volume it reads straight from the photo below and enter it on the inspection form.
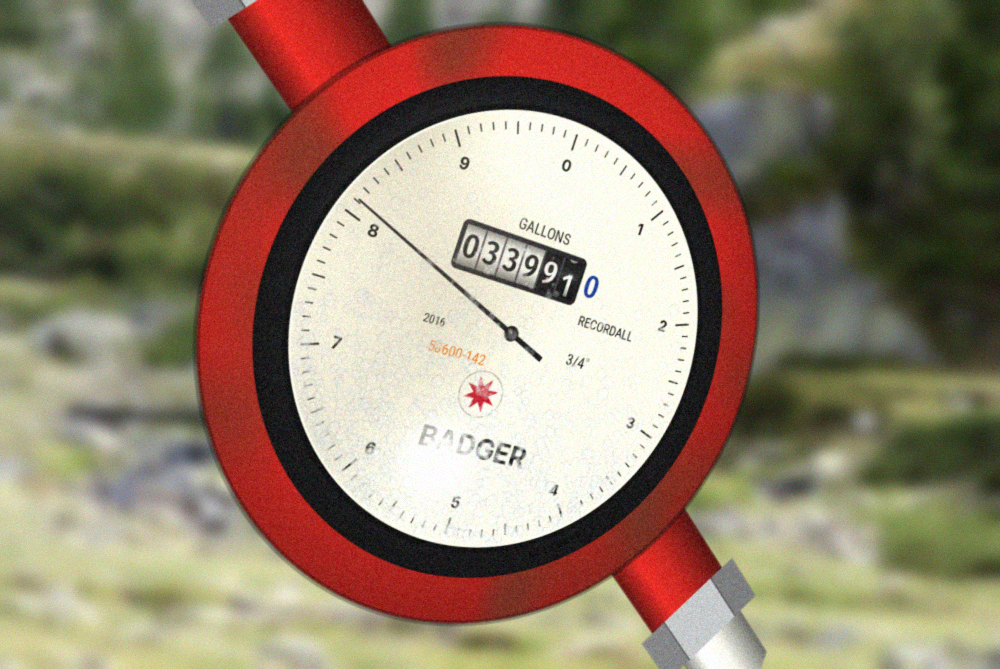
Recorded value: 339908.1 gal
